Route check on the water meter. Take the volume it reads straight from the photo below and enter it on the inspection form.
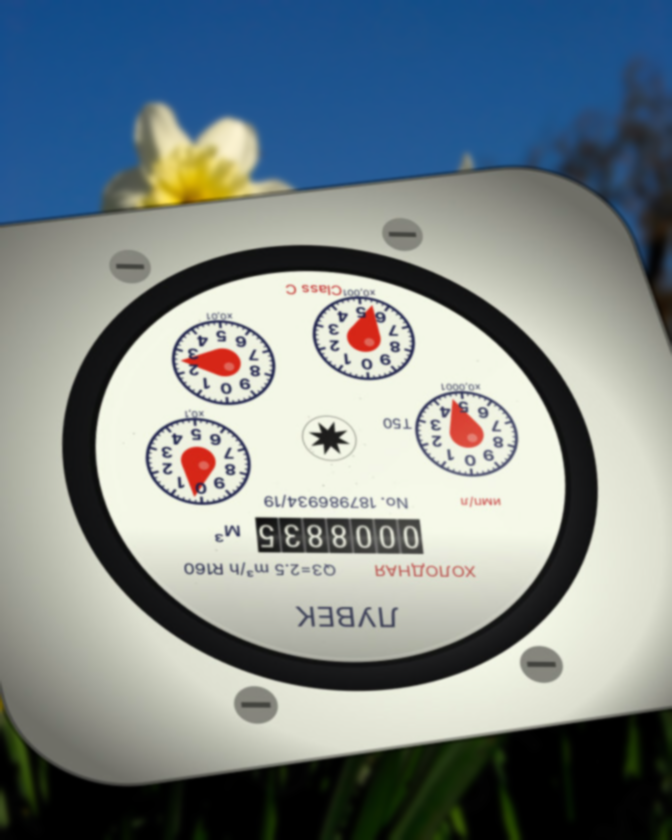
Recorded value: 8835.0254 m³
